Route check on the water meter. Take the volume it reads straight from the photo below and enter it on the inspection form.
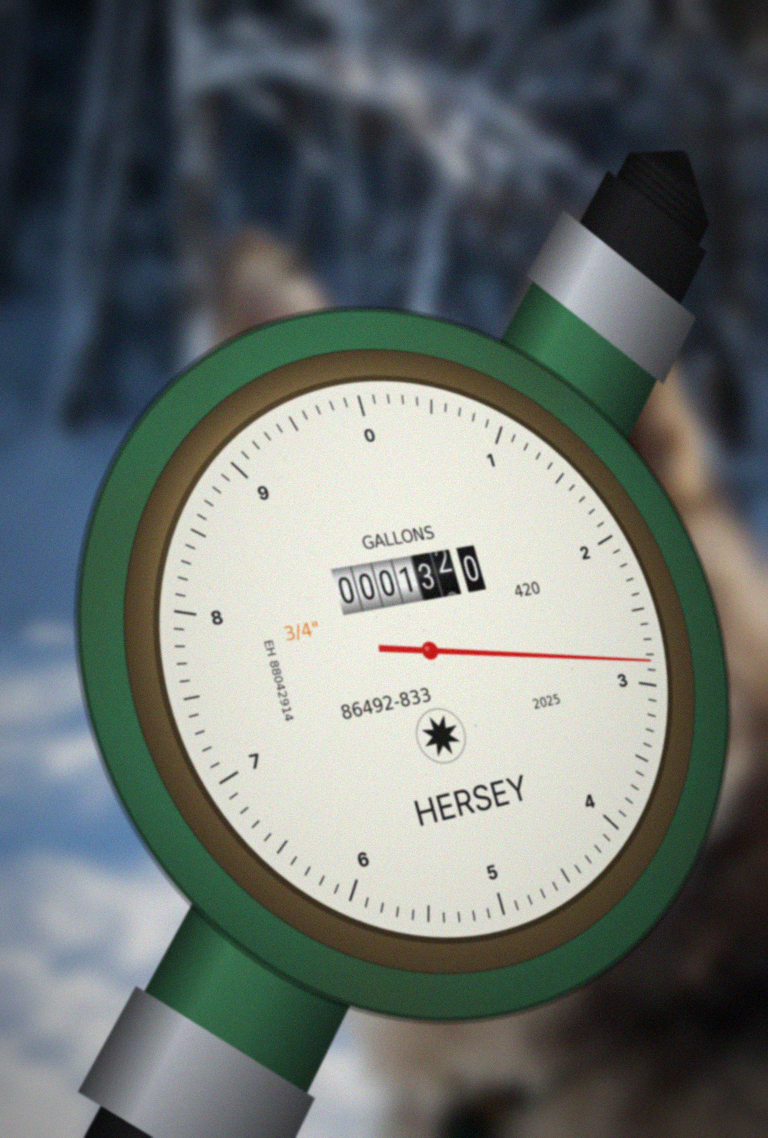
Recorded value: 1322.8 gal
